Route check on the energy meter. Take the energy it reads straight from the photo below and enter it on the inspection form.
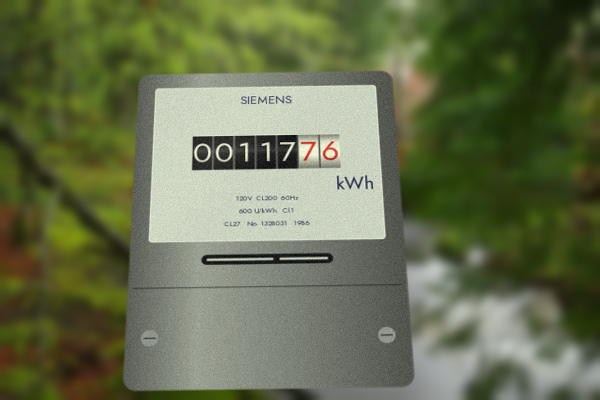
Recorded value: 117.76 kWh
